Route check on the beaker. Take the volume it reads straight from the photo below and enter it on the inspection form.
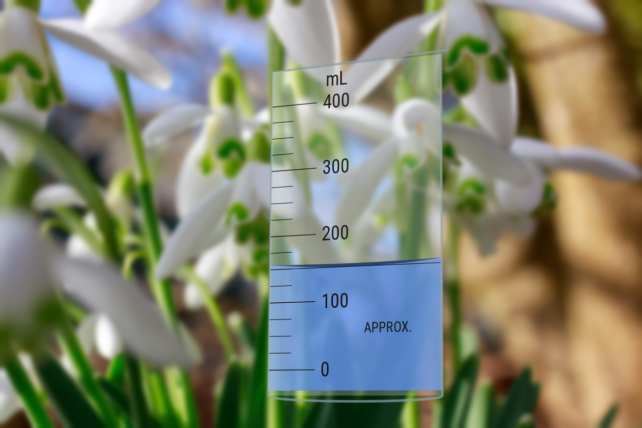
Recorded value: 150 mL
